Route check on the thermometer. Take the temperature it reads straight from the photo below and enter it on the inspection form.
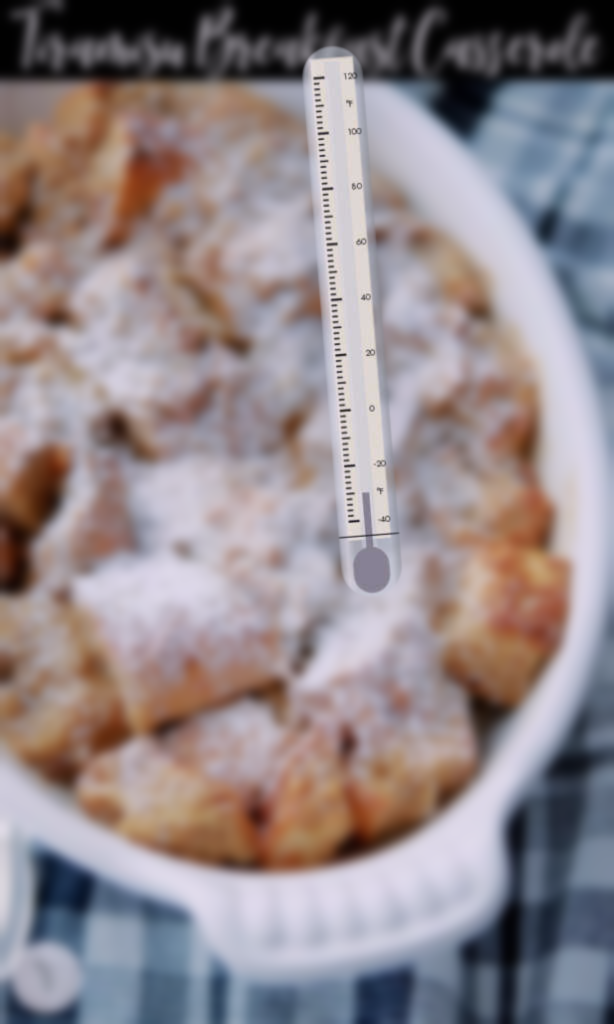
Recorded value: -30 °F
